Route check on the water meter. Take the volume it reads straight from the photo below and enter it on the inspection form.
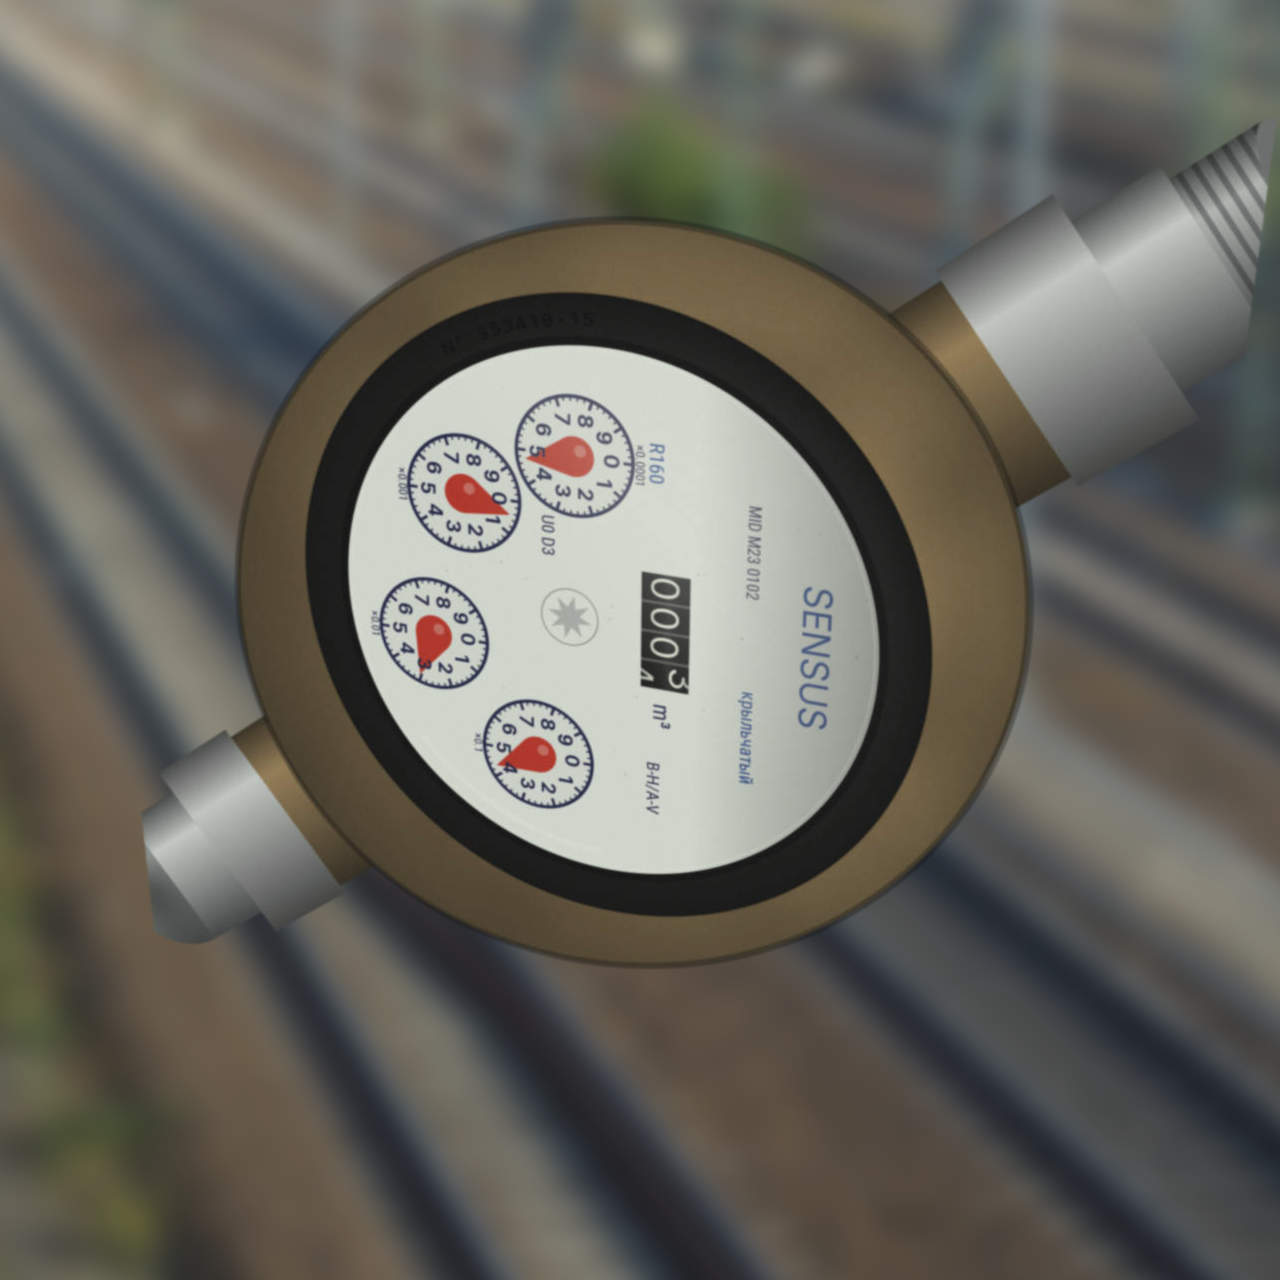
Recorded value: 3.4304 m³
